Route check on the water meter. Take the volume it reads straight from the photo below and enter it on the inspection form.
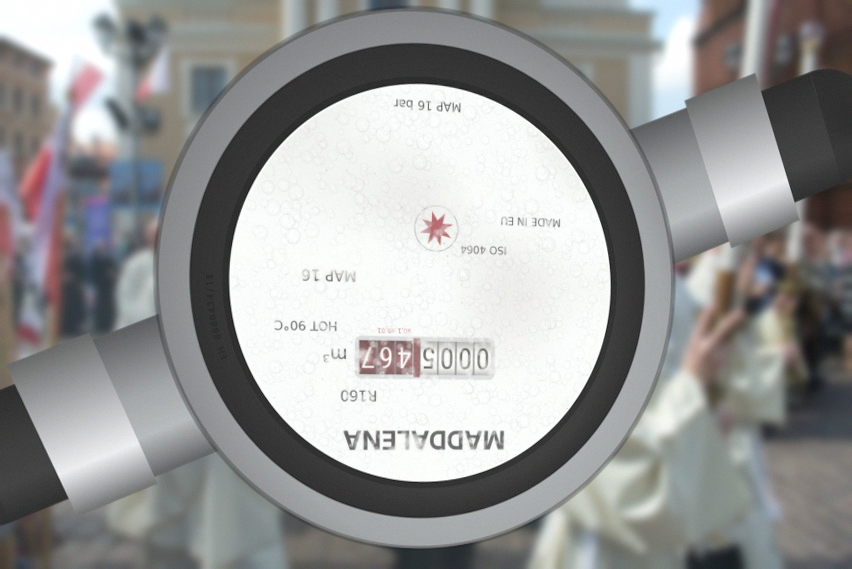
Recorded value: 5.467 m³
